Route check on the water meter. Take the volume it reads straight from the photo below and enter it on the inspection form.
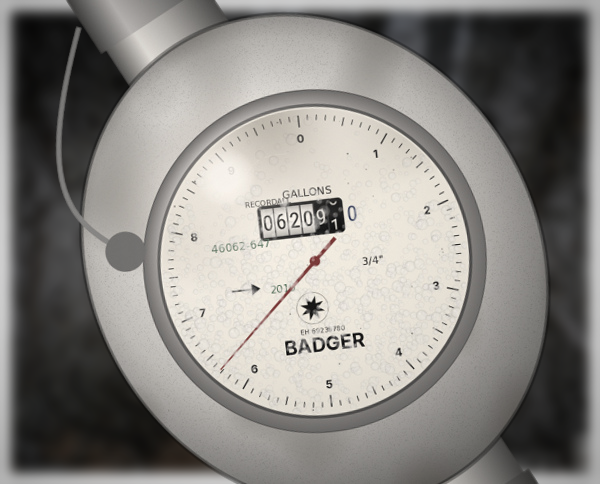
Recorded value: 620906.3 gal
